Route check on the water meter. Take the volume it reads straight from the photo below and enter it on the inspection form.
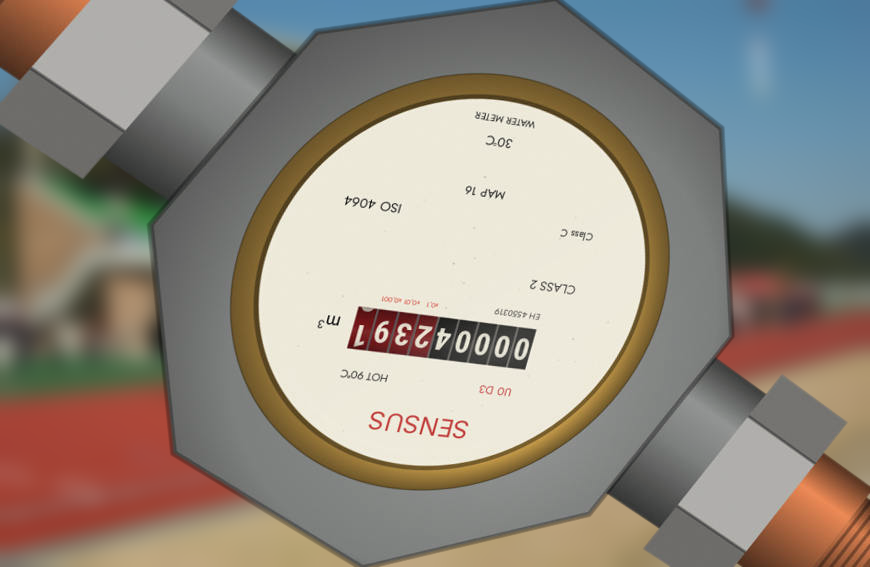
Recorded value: 4.2391 m³
